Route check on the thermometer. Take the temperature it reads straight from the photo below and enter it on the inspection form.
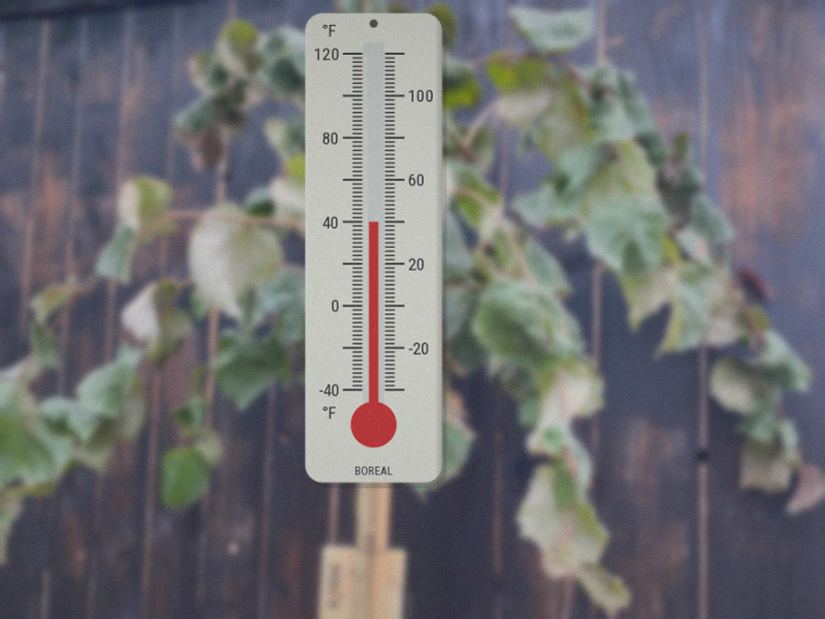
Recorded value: 40 °F
